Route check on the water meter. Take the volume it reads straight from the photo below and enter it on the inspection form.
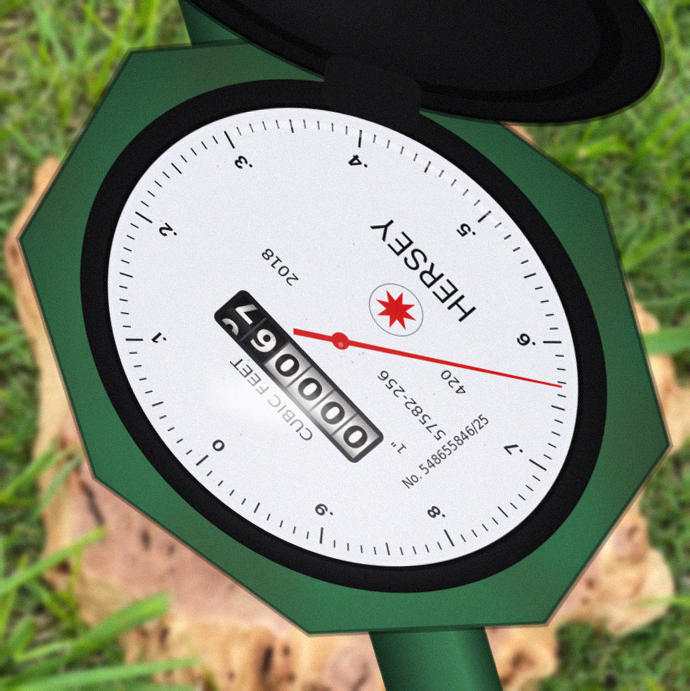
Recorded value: 66.63 ft³
